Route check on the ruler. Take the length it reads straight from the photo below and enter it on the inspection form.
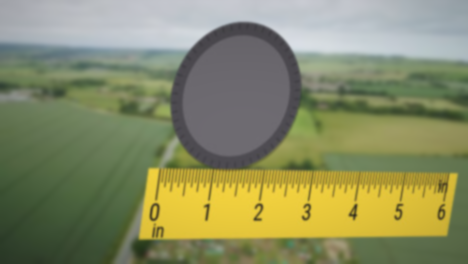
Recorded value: 2.5 in
